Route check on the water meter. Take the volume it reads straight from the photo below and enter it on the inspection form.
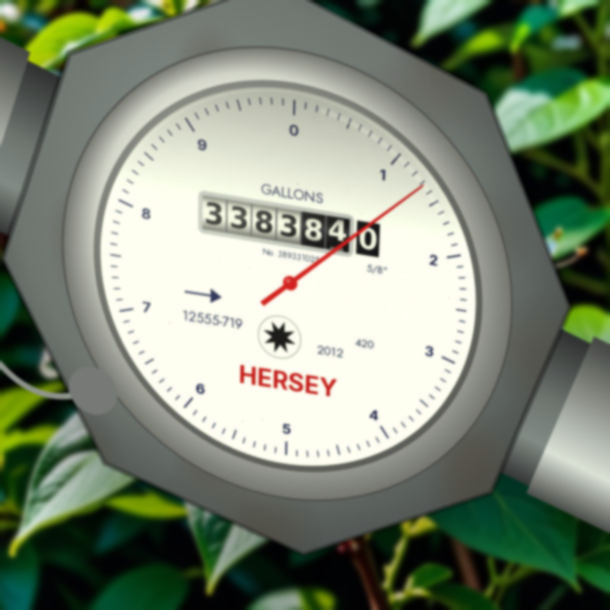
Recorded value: 3383841.3 gal
